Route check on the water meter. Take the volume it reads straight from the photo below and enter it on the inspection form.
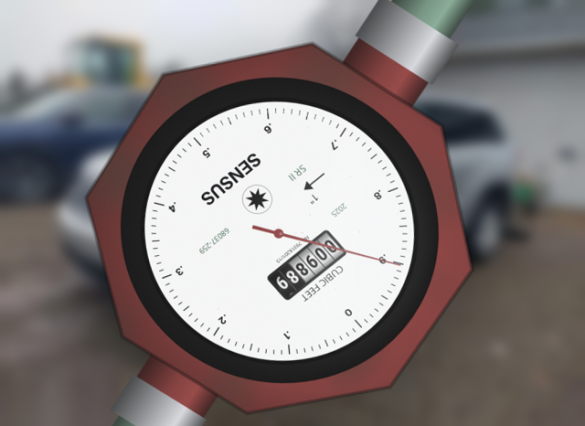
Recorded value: 9888.90 ft³
